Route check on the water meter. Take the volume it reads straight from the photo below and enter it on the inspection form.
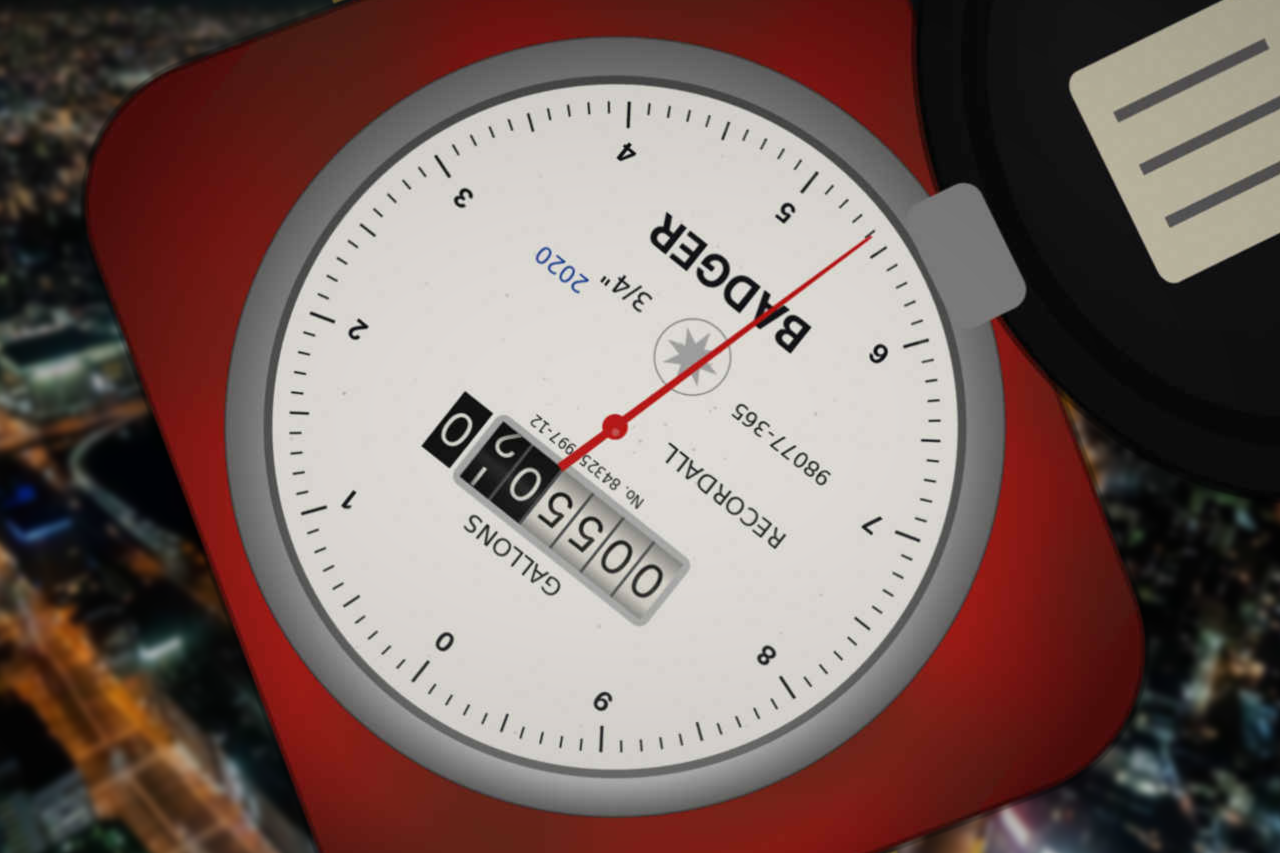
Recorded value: 55015.4 gal
